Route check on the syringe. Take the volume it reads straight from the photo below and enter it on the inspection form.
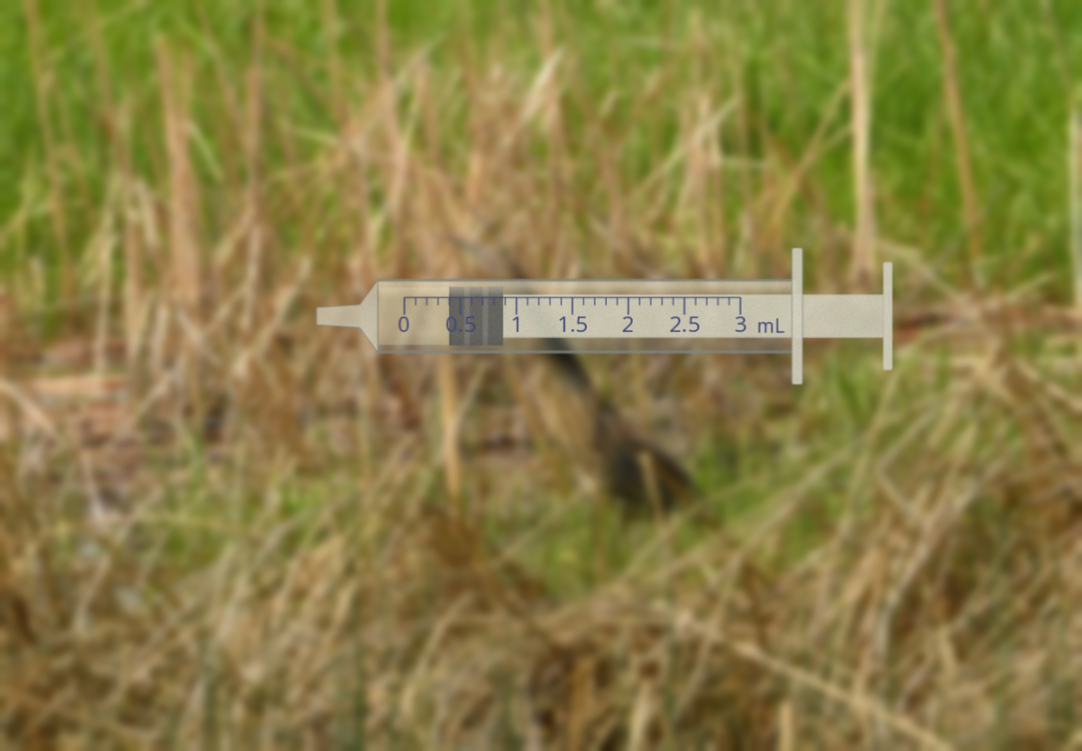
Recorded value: 0.4 mL
